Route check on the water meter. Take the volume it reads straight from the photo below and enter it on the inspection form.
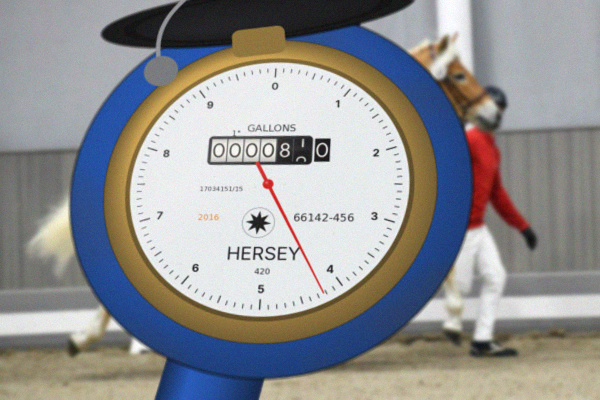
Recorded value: 814.2 gal
